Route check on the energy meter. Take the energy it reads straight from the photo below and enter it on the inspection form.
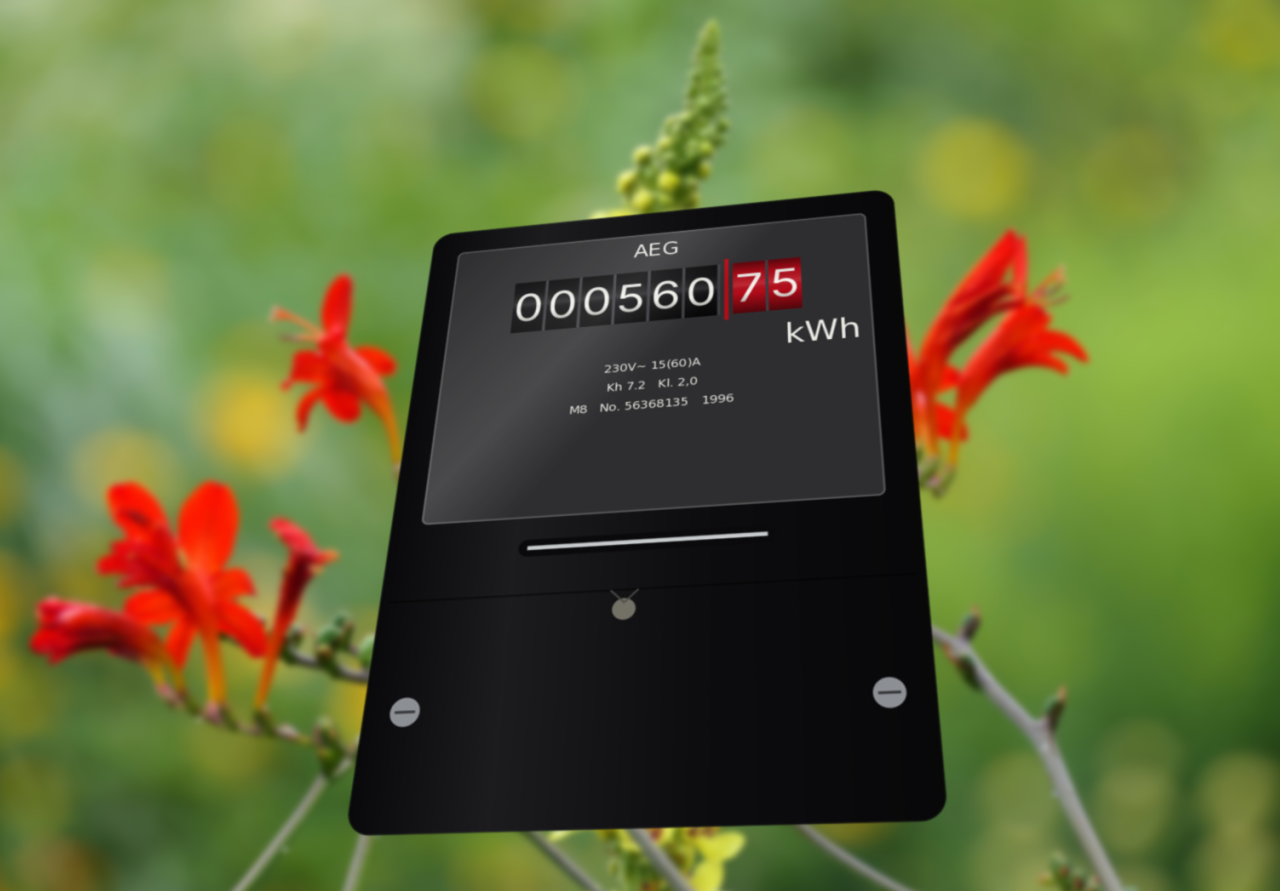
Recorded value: 560.75 kWh
